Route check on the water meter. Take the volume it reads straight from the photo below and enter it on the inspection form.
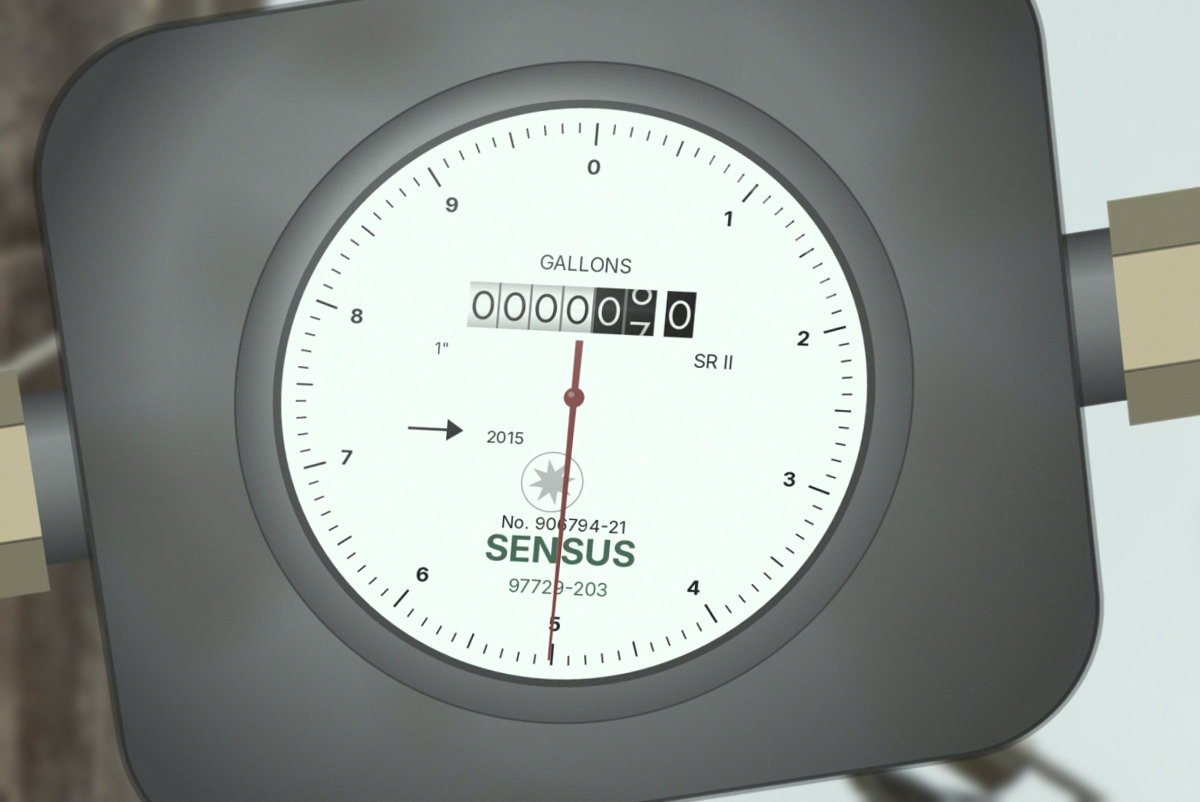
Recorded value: 65.0 gal
